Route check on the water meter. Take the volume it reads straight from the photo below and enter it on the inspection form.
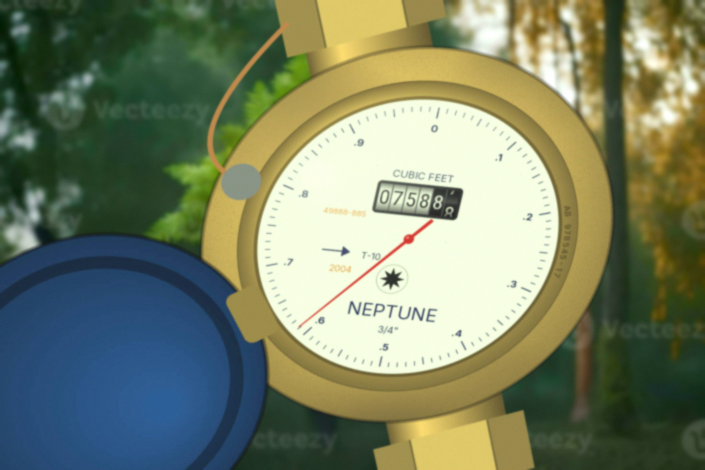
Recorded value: 75887.61 ft³
